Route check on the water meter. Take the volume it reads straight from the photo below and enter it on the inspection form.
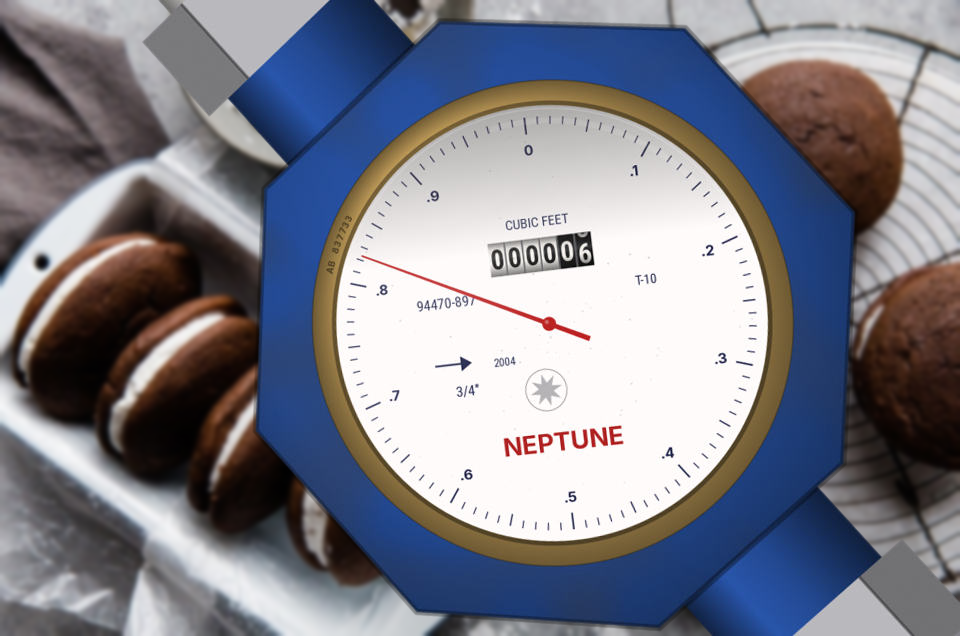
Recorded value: 5.82 ft³
